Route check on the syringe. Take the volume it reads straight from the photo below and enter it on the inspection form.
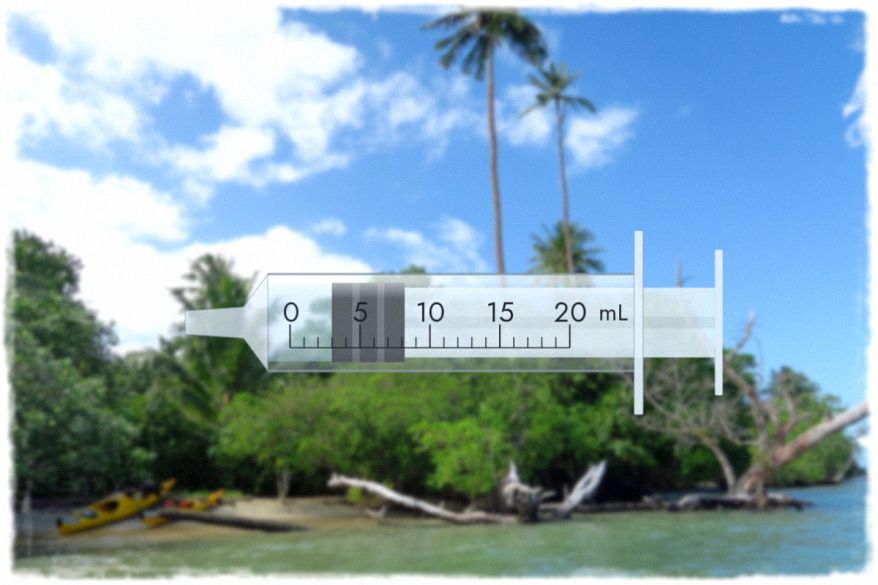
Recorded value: 3 mL
